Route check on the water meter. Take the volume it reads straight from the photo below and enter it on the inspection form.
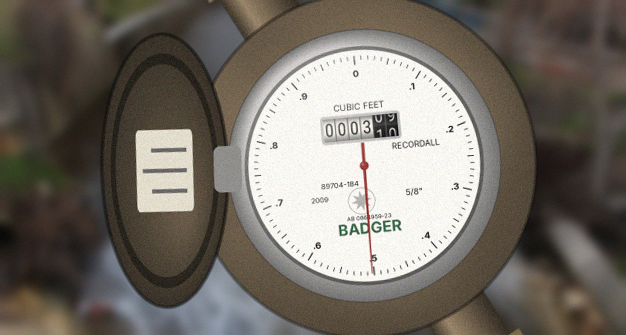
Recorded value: 309.50 ft³
